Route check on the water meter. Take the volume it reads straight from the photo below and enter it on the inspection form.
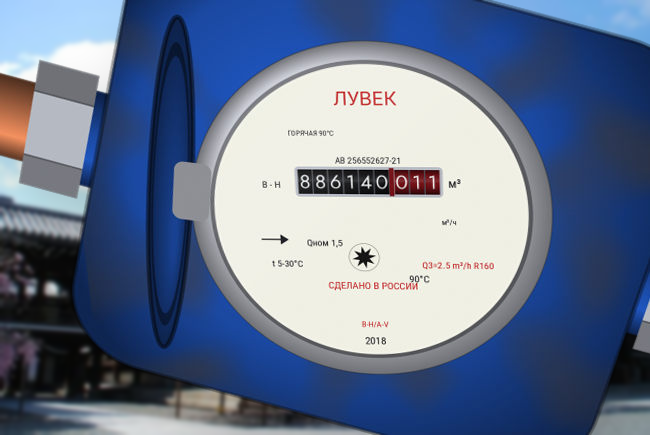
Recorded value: 886140.011 m³
